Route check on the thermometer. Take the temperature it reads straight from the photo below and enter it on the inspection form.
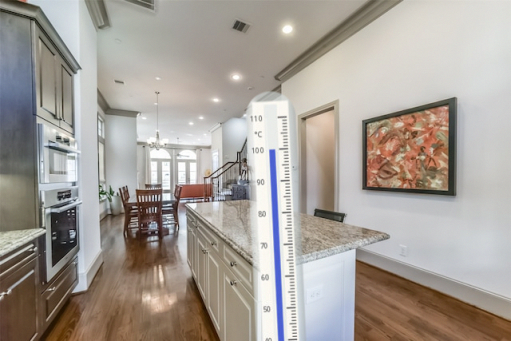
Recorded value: 100 °C
